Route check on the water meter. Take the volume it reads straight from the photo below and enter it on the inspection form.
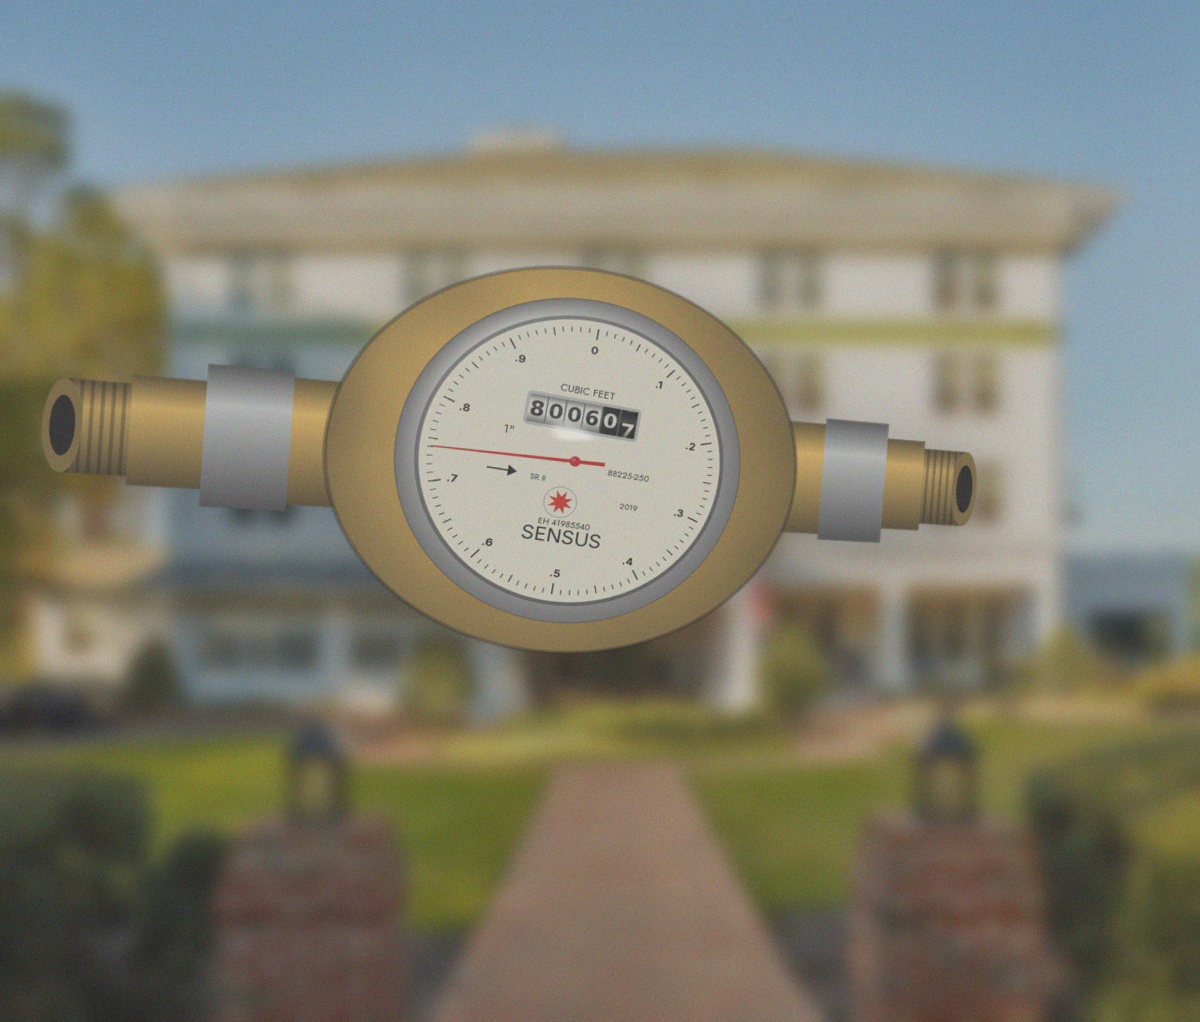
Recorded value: 800606.74 ft³
